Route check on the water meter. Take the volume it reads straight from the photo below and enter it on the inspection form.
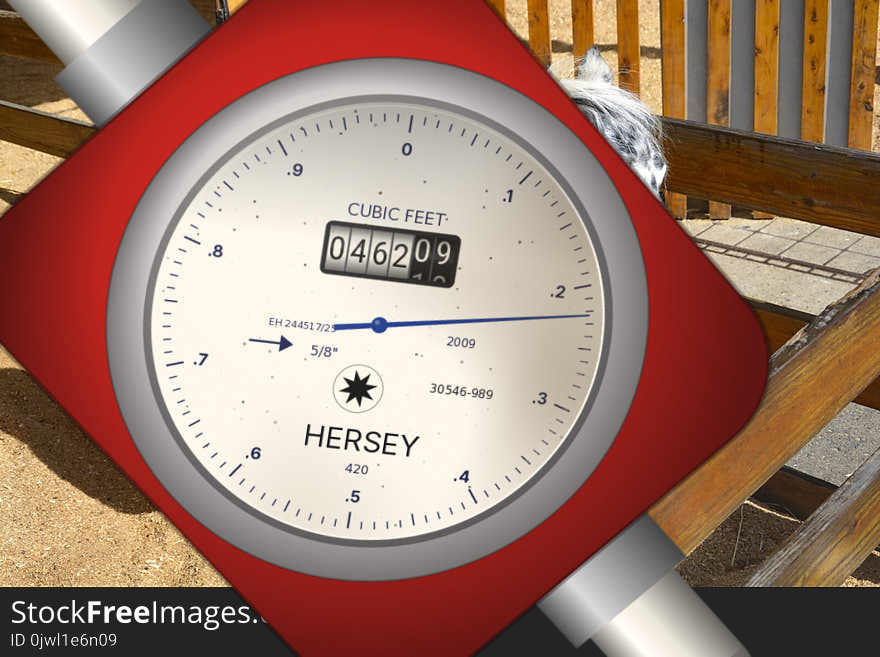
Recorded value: 46209.22 ft³
